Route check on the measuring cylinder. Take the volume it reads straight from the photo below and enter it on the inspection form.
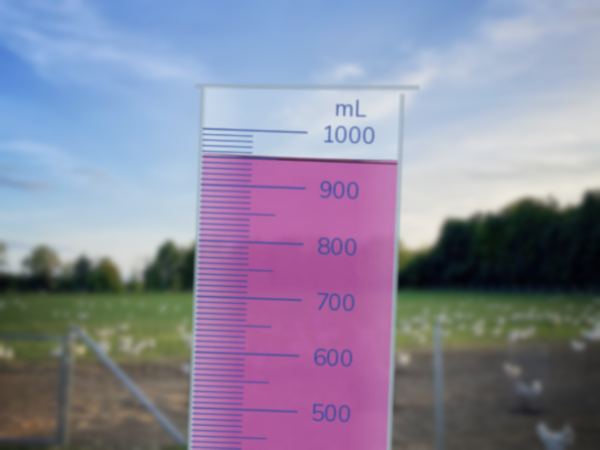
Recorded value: 950 mL
